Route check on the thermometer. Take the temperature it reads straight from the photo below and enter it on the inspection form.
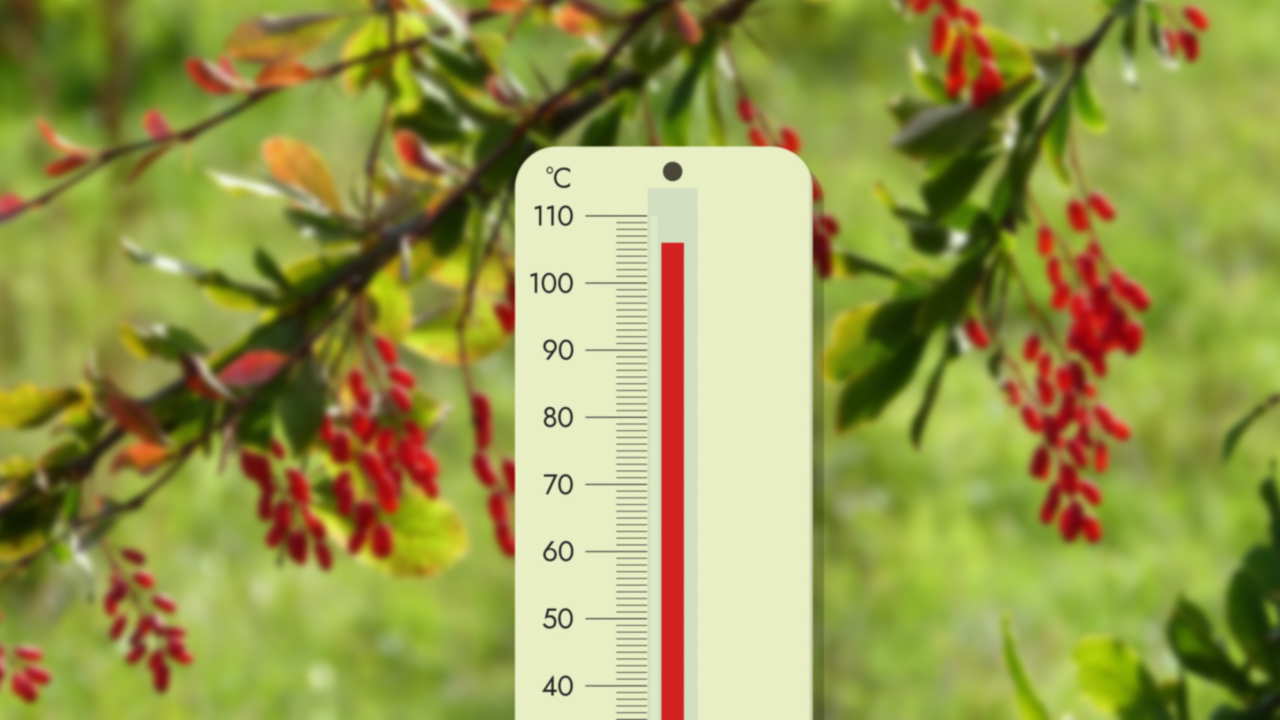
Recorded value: 106 °C
